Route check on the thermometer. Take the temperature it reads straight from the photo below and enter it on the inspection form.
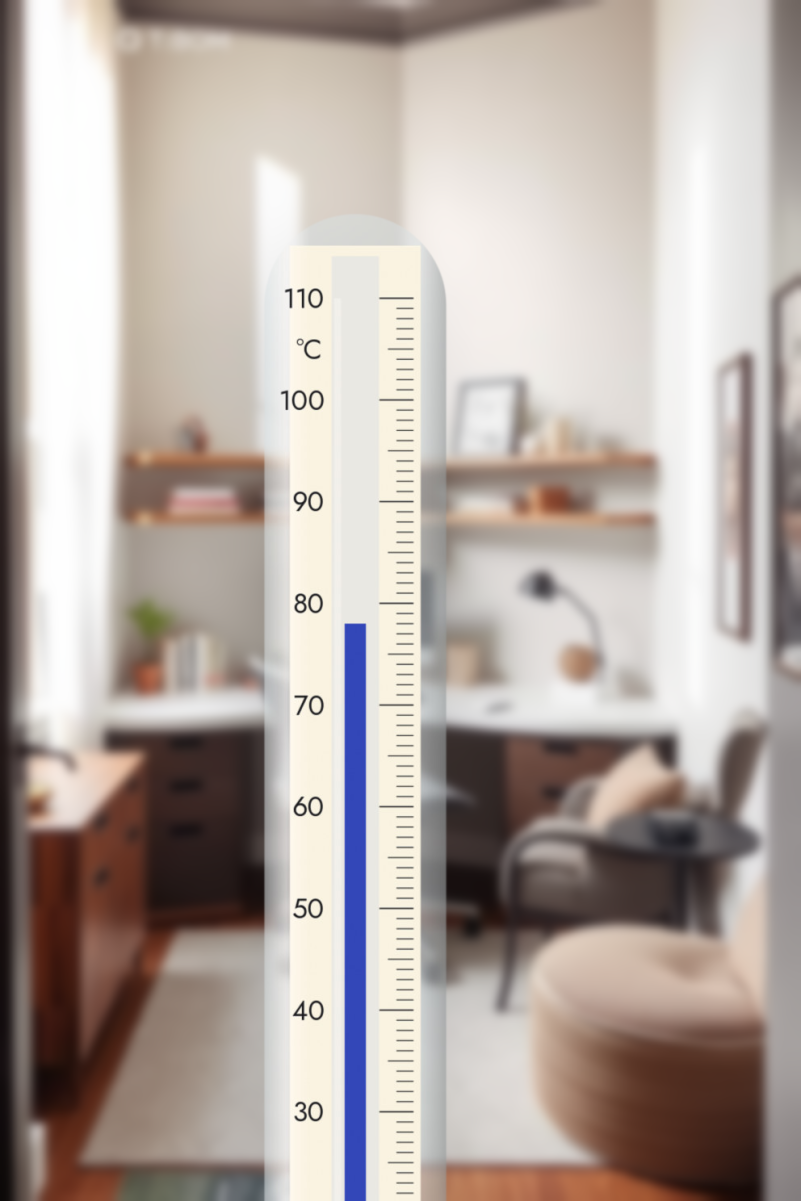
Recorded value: 78 °C
